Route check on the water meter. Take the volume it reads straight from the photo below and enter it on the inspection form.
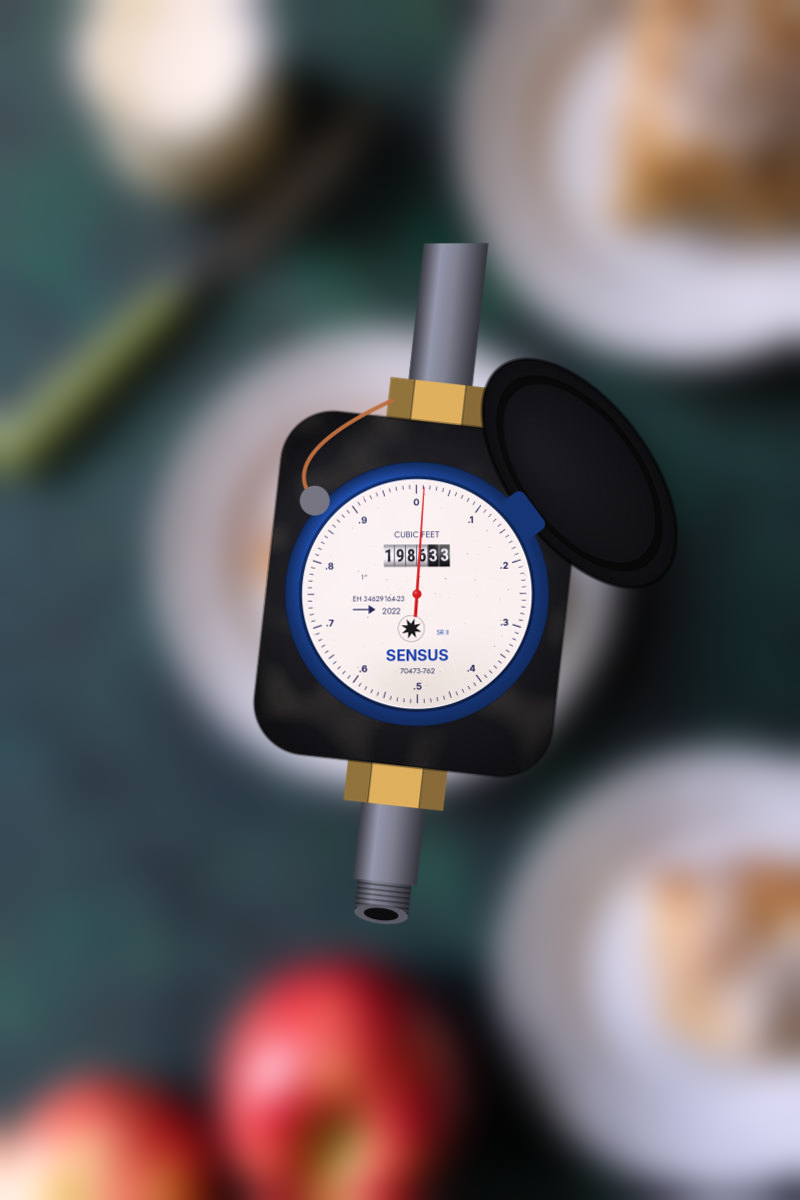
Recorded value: 198633.01 ft³
